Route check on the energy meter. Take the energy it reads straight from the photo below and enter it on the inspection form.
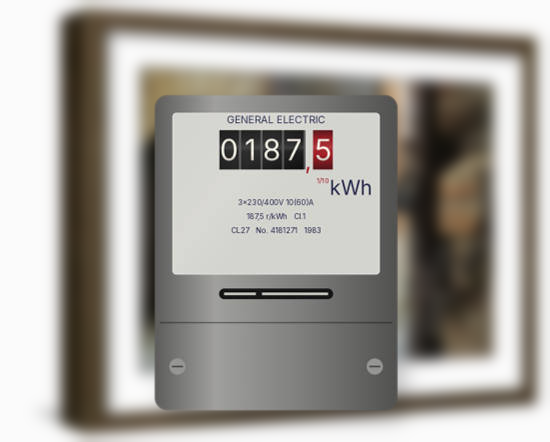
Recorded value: 187.5 kWh
